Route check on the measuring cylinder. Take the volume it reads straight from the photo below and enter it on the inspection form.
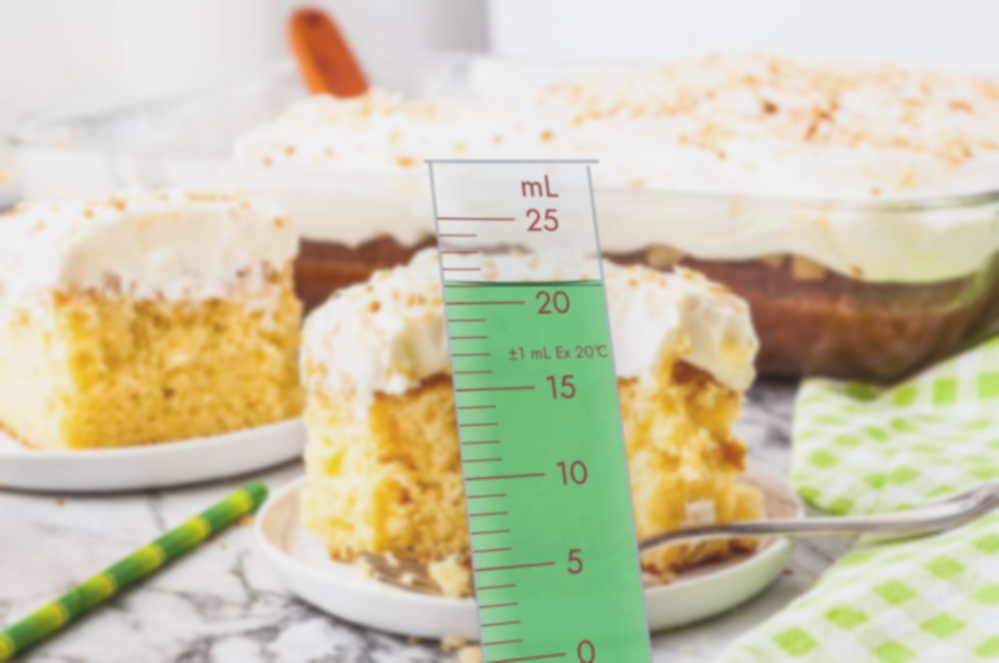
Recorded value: 21 mL
